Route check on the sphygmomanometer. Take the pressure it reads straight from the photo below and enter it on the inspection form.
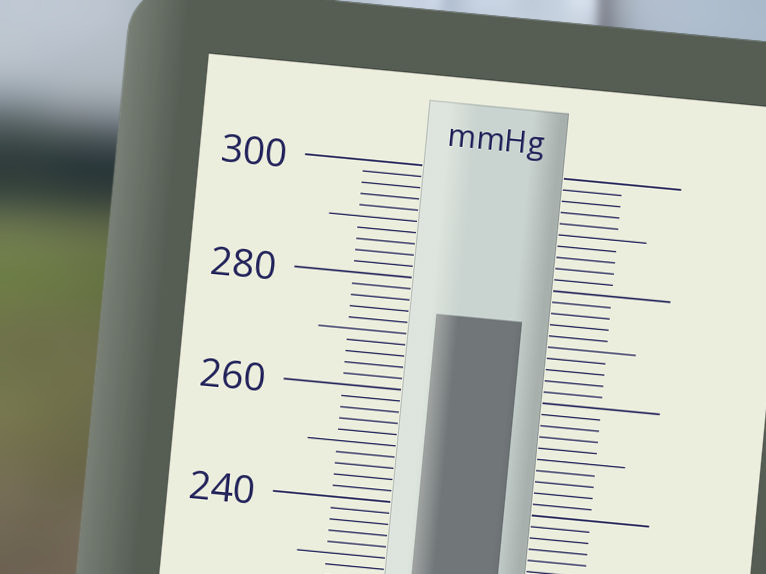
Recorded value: 274 mmHg
